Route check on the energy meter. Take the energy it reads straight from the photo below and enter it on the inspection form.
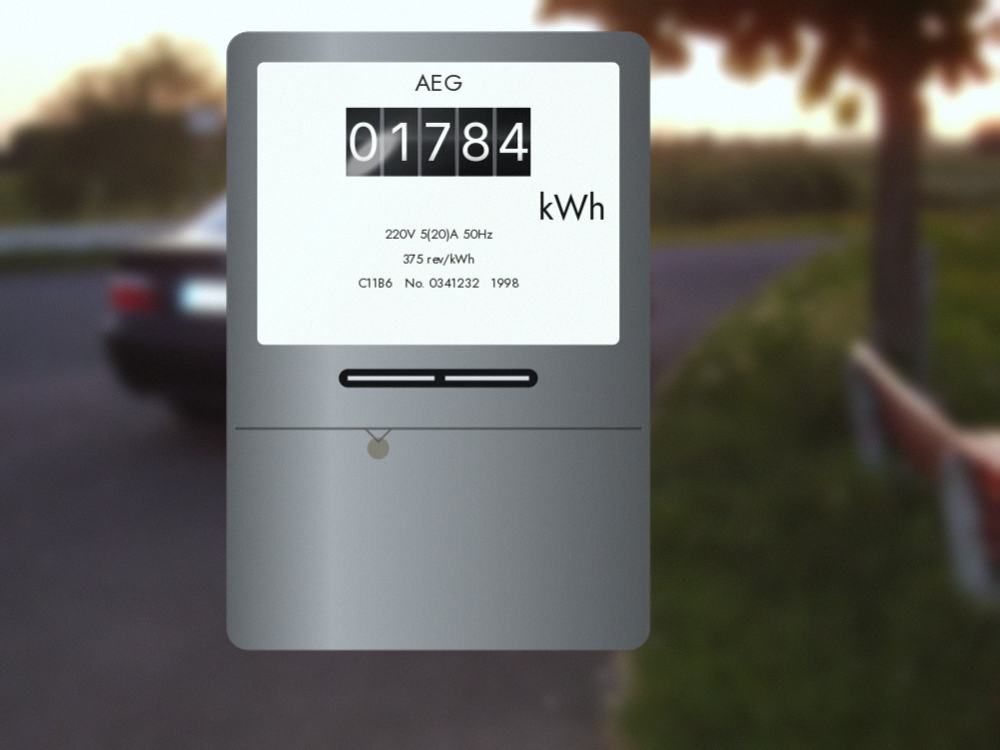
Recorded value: 1784 kWh
